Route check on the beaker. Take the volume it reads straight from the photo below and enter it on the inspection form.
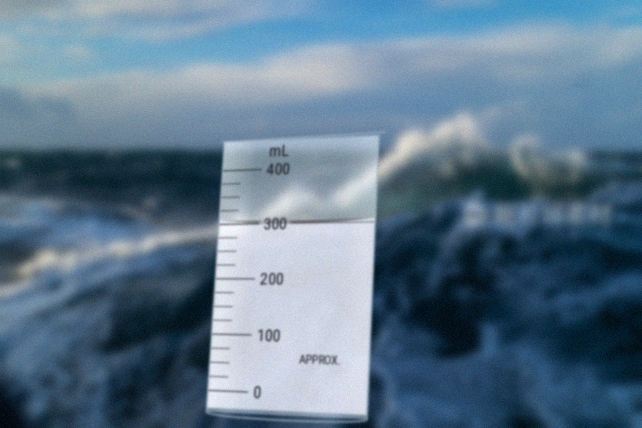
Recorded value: 300 mL
